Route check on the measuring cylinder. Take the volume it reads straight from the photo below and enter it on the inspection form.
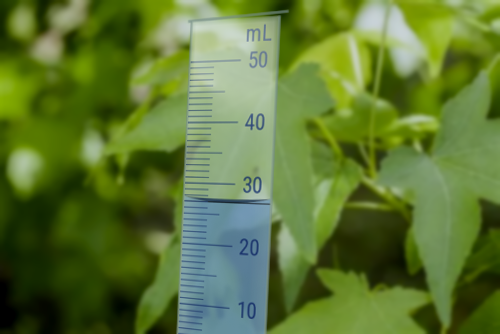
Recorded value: 27 mL
